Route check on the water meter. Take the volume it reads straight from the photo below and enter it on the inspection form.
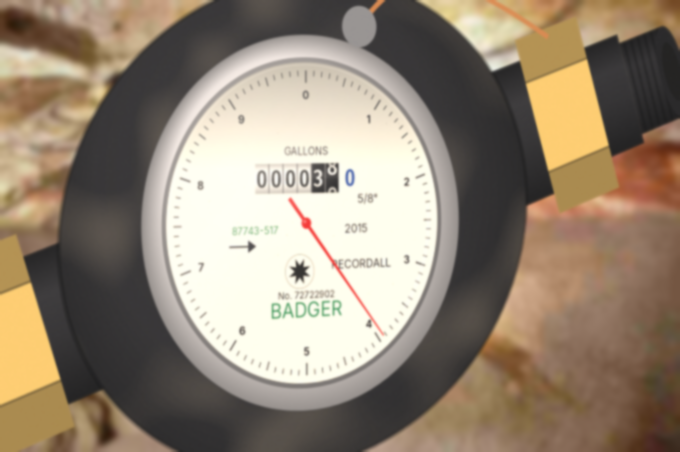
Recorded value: 383.9 gal
